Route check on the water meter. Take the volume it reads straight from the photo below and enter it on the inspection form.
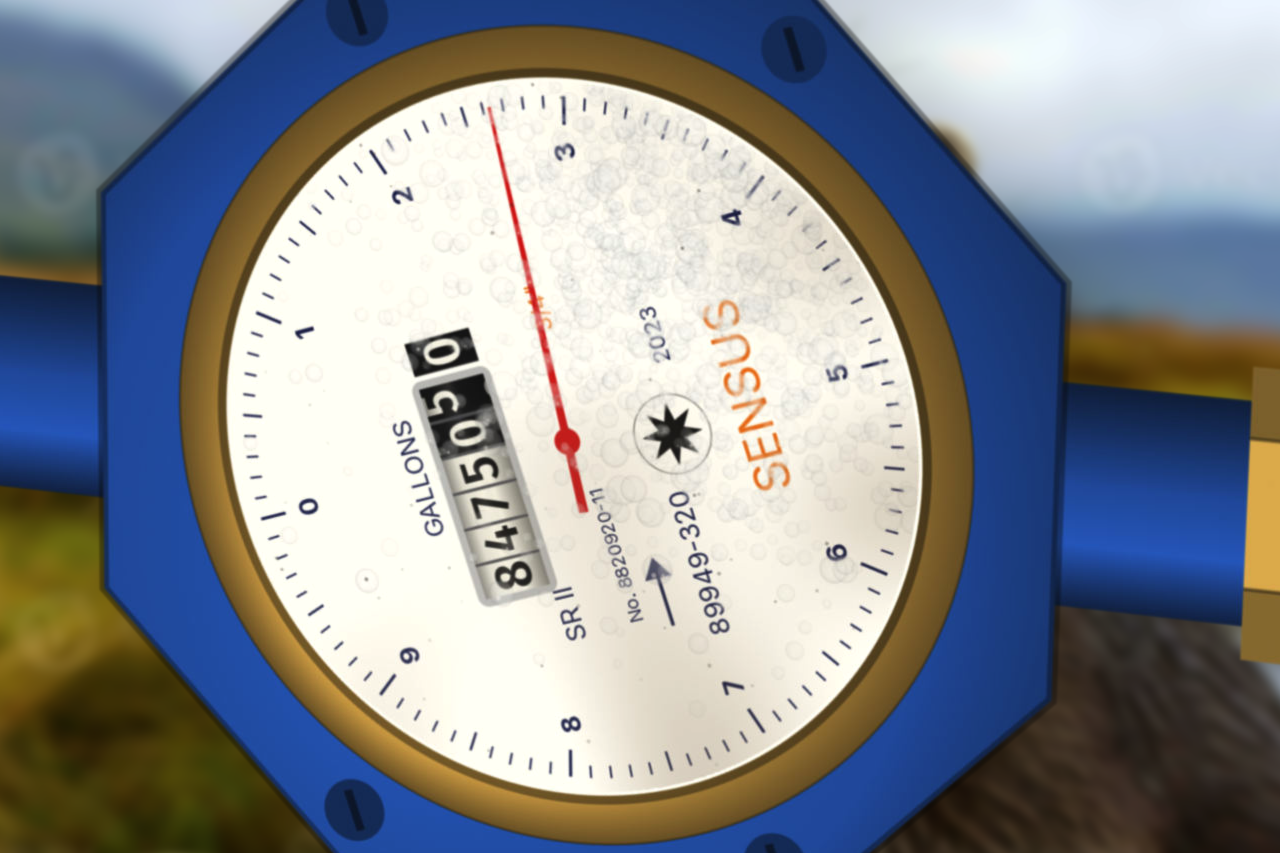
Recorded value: 8475052.6 gal
